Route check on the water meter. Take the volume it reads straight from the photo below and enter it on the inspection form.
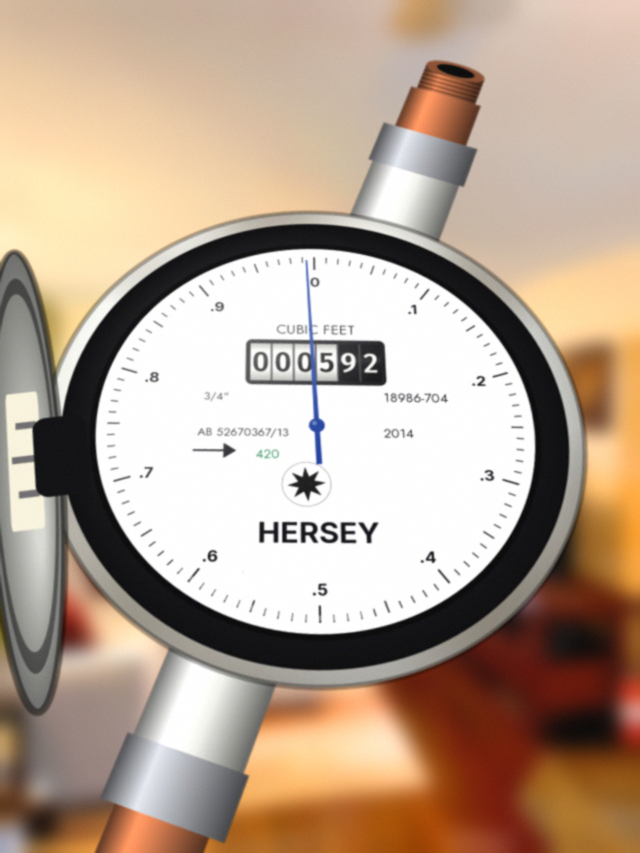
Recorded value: 591.99 ft³
